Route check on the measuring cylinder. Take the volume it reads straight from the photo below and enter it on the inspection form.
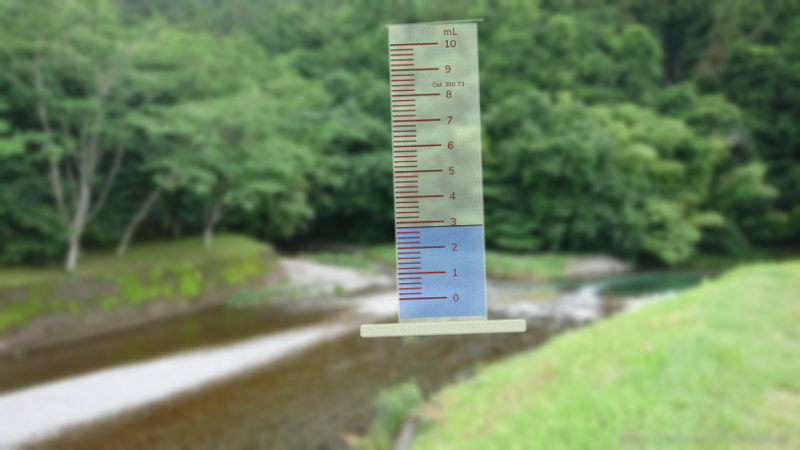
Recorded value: 2.8 mL
